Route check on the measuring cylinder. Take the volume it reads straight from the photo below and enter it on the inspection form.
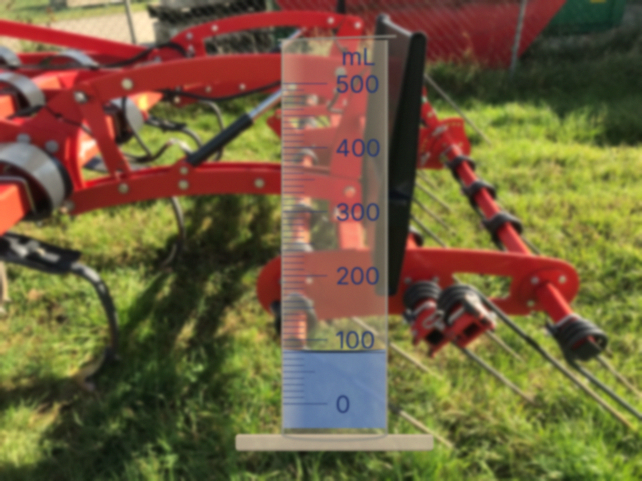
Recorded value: 80 mL
